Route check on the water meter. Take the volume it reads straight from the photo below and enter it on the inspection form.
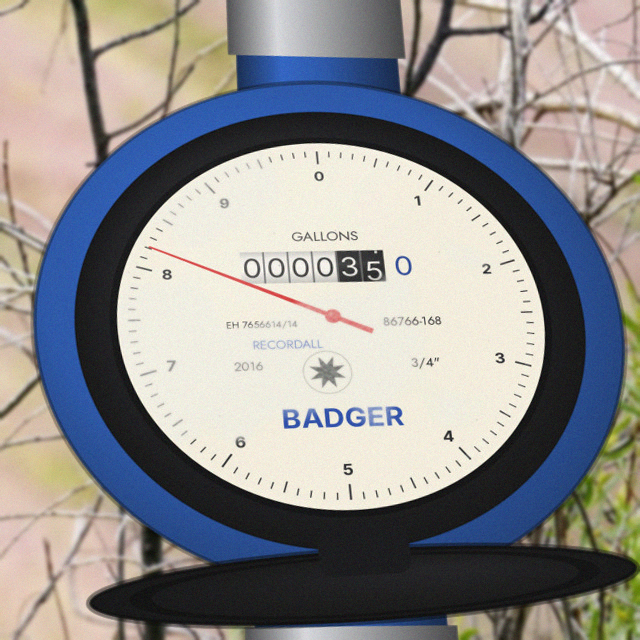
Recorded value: 348.2 gal
